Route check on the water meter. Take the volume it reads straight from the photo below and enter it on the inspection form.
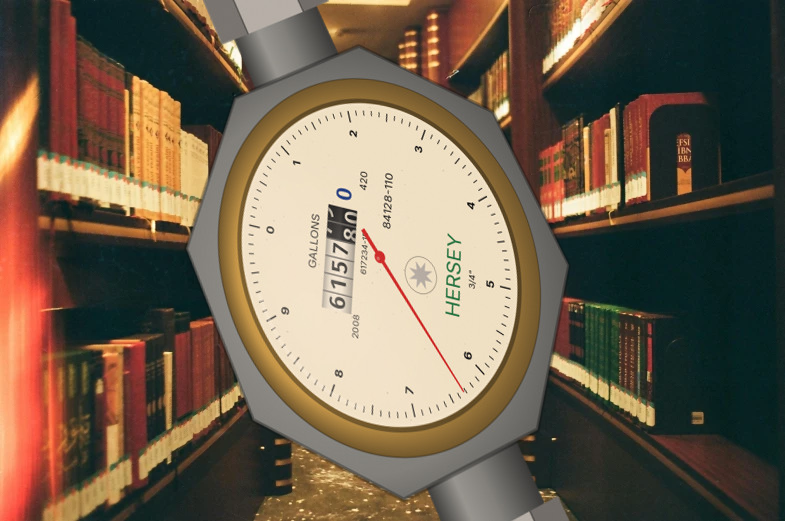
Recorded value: 6157796.3 gal
